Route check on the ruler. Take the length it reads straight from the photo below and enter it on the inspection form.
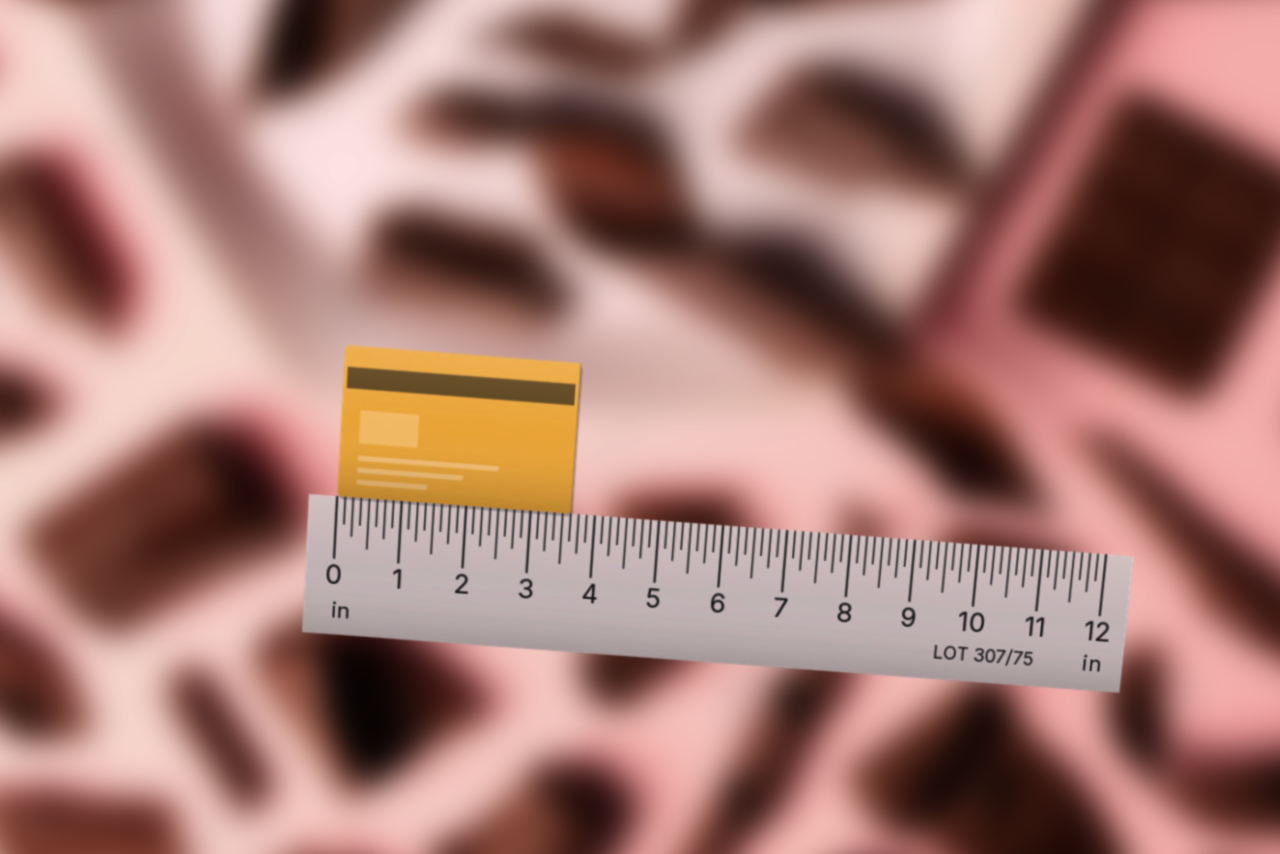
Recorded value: 3.625 in
